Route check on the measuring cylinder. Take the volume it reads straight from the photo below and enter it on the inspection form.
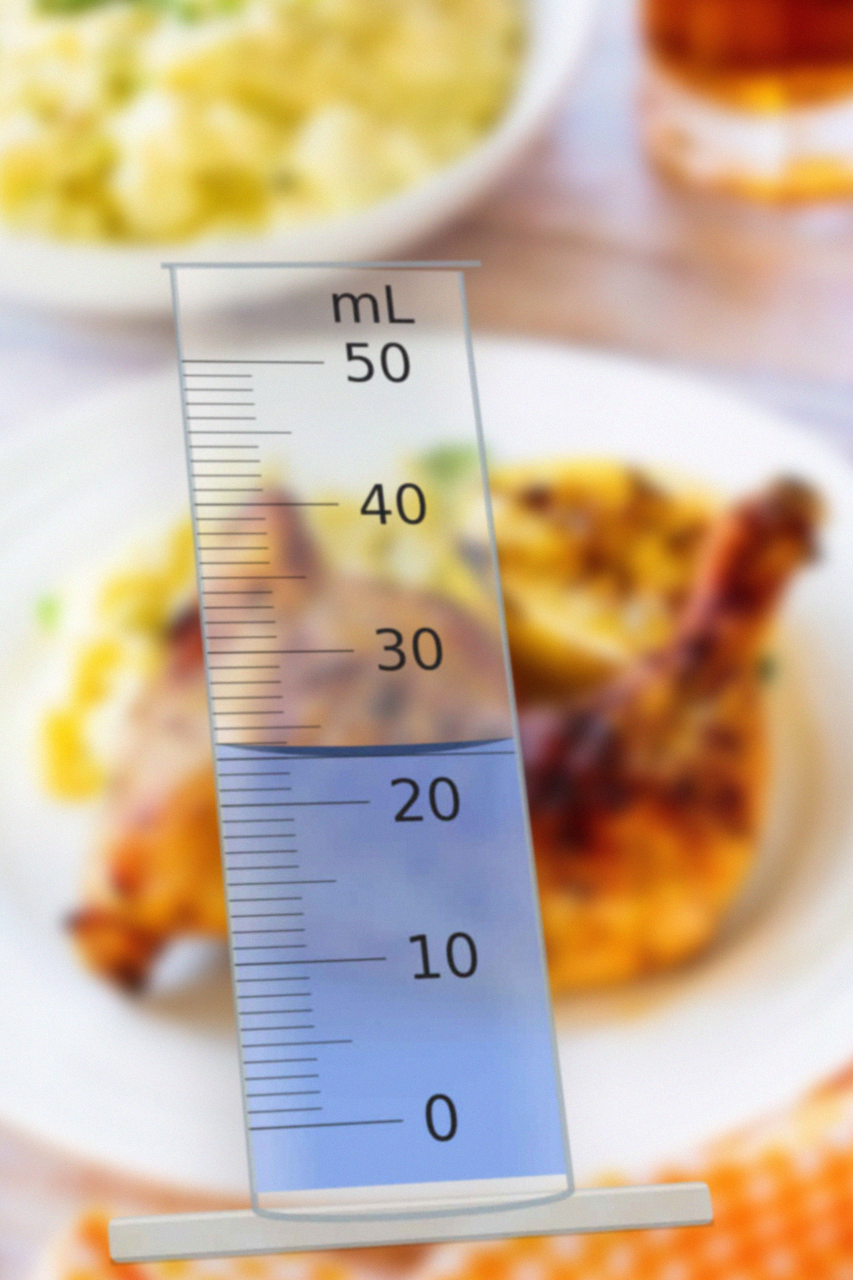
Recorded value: 23 mL
